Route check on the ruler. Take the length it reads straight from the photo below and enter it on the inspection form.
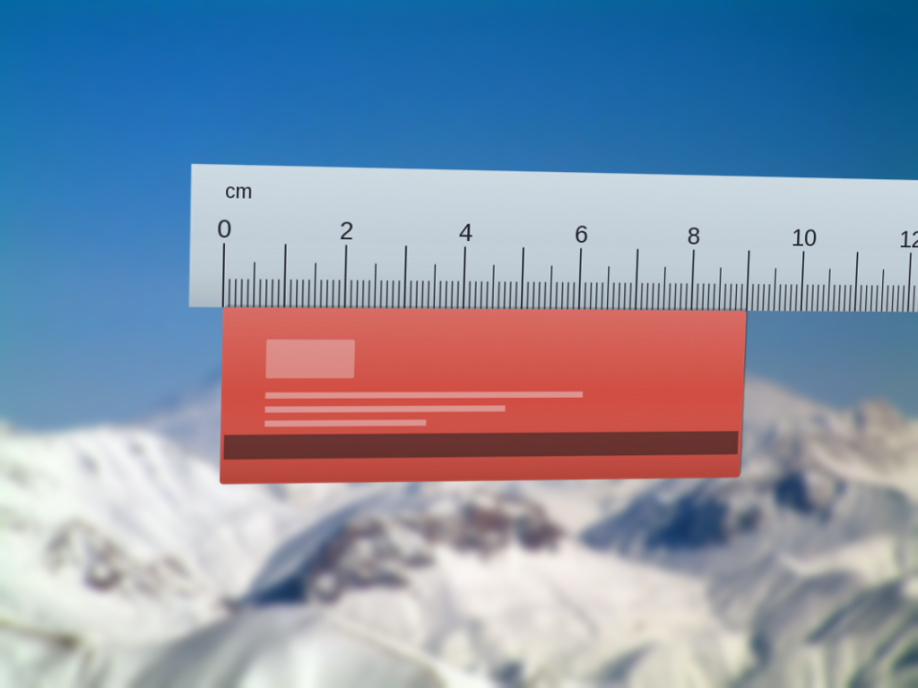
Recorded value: 9 cm
